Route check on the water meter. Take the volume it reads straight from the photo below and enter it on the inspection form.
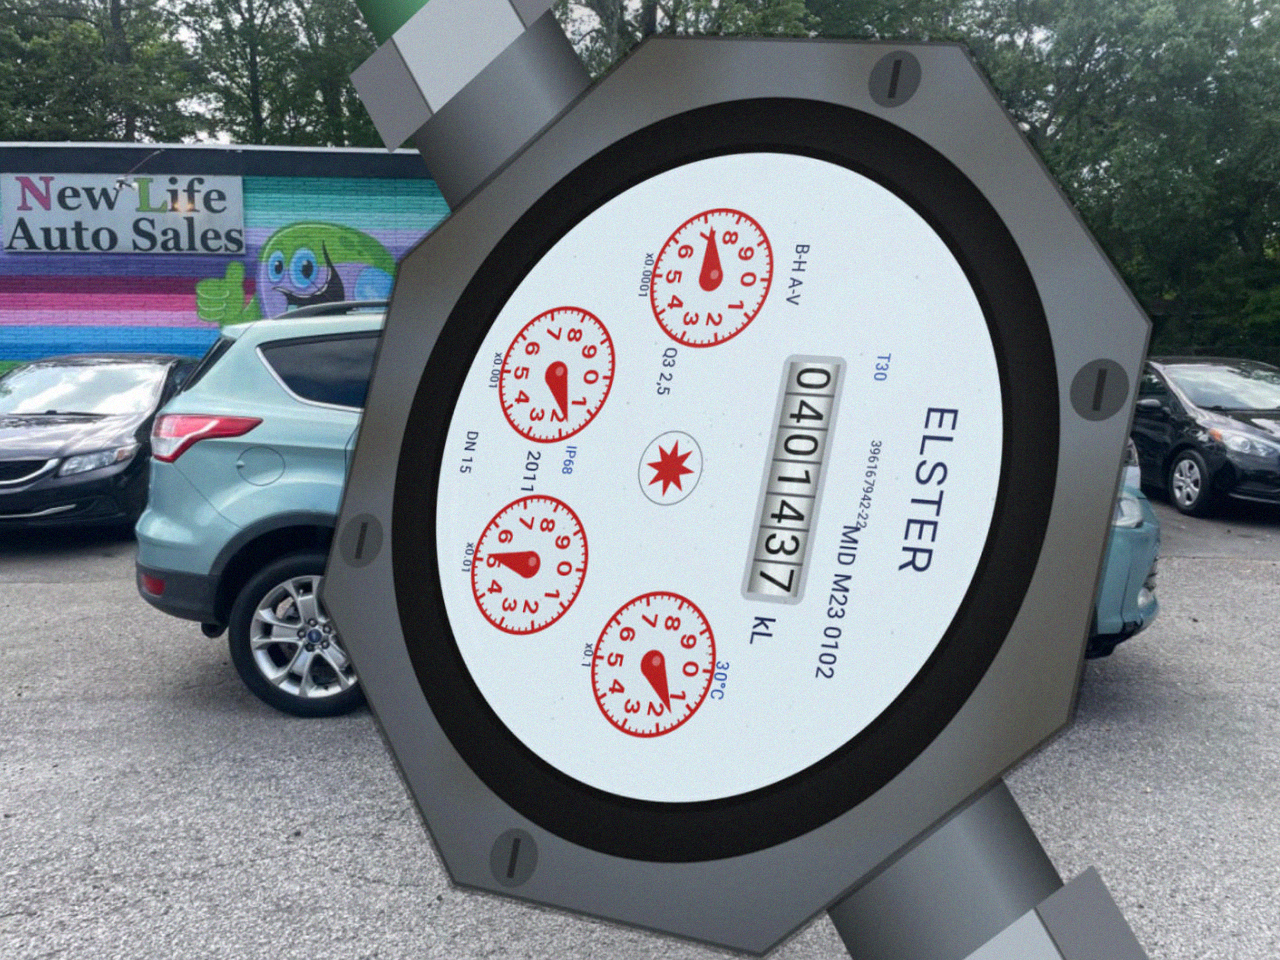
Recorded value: 401437.1517 kL
